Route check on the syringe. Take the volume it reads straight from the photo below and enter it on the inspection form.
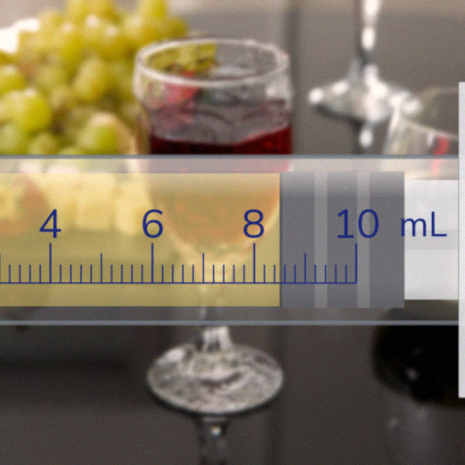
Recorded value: 8.5 mL
